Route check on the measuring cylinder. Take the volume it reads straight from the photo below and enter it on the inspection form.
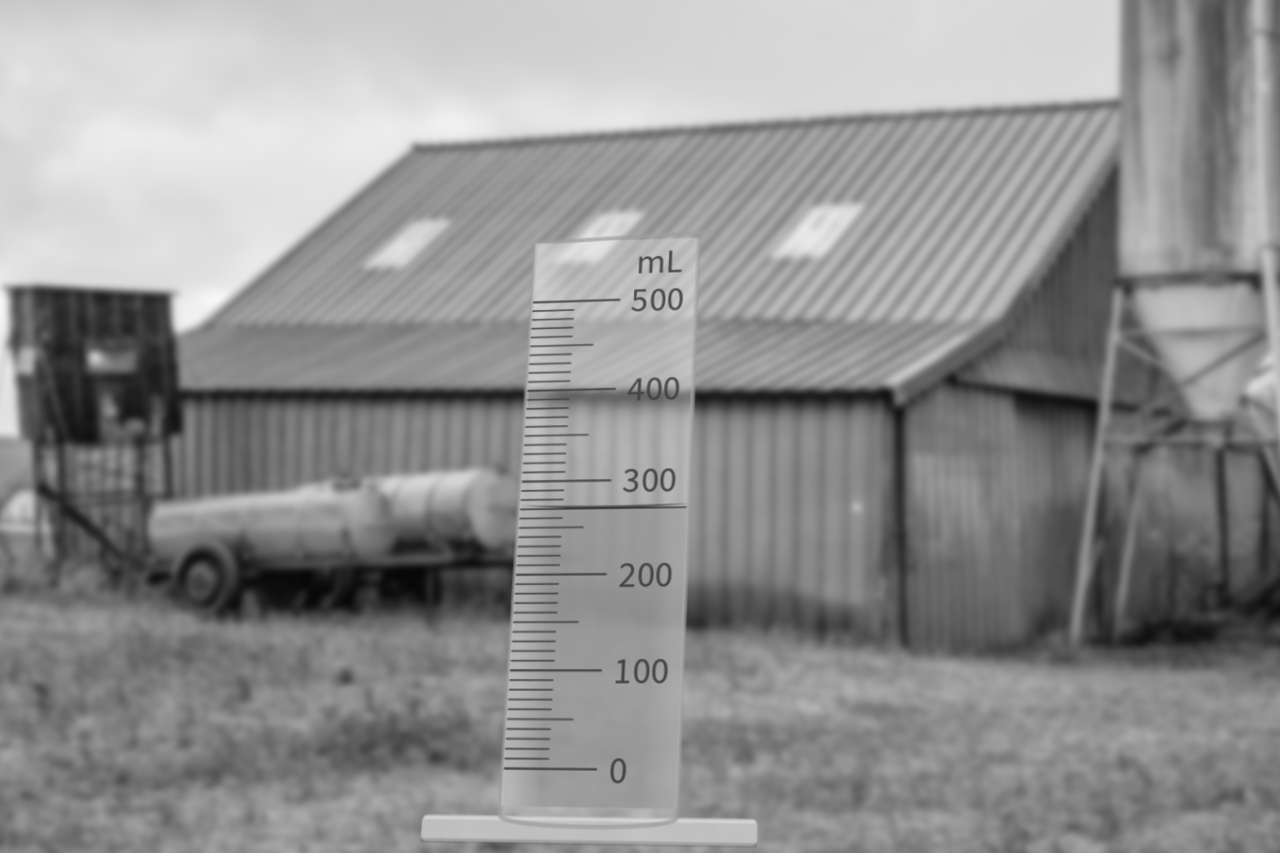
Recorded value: 270 mL
